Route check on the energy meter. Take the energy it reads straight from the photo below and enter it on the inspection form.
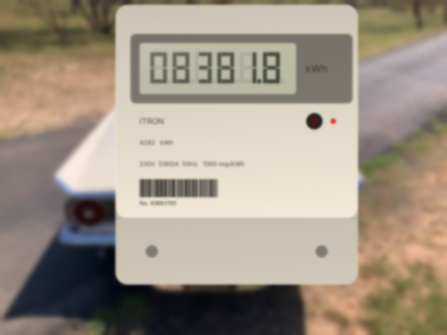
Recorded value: 8381.8 kWh
